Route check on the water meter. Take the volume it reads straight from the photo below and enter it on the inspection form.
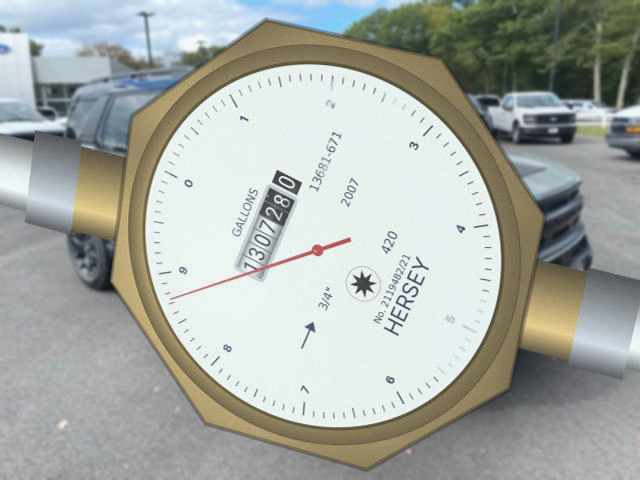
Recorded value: 1307278.7 gal
